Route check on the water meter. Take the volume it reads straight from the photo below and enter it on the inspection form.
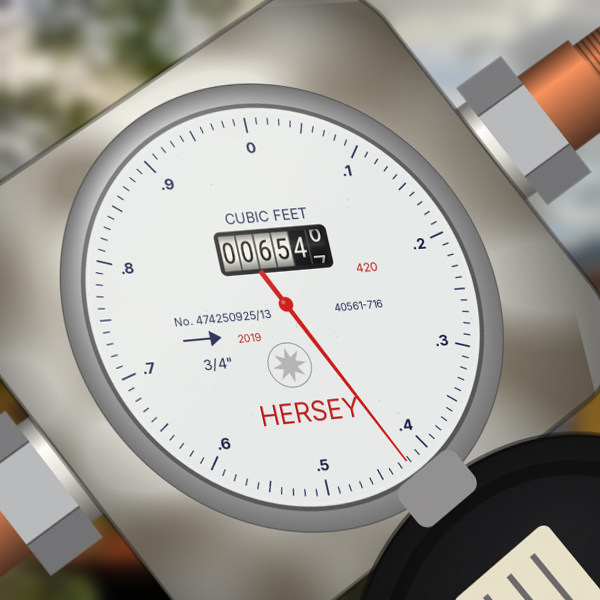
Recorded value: 6546.42 ft³
